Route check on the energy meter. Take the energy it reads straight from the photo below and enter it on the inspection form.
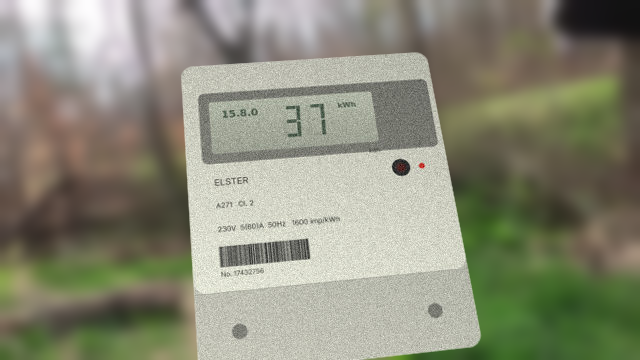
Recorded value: 37 kWh
